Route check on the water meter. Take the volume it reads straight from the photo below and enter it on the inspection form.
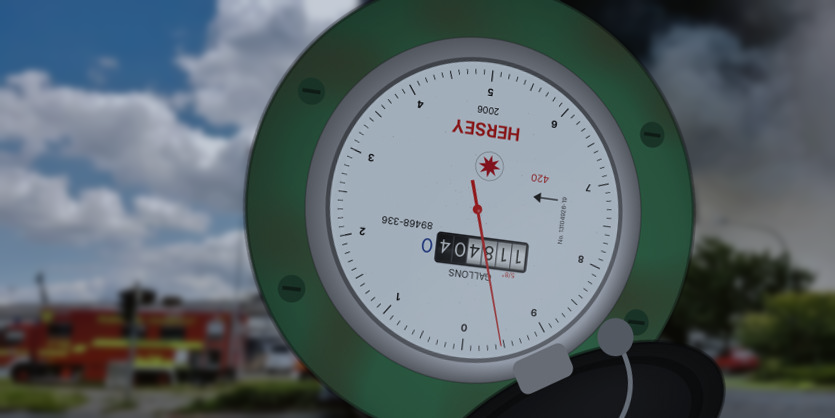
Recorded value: 1184039.5 gal
